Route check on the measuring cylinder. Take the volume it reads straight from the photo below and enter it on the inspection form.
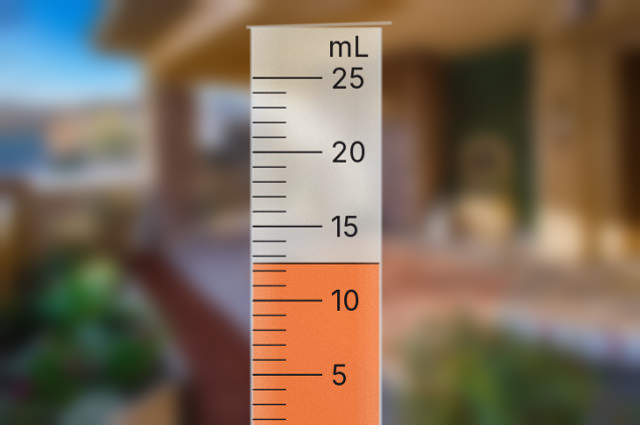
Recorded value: 12.5 mL
